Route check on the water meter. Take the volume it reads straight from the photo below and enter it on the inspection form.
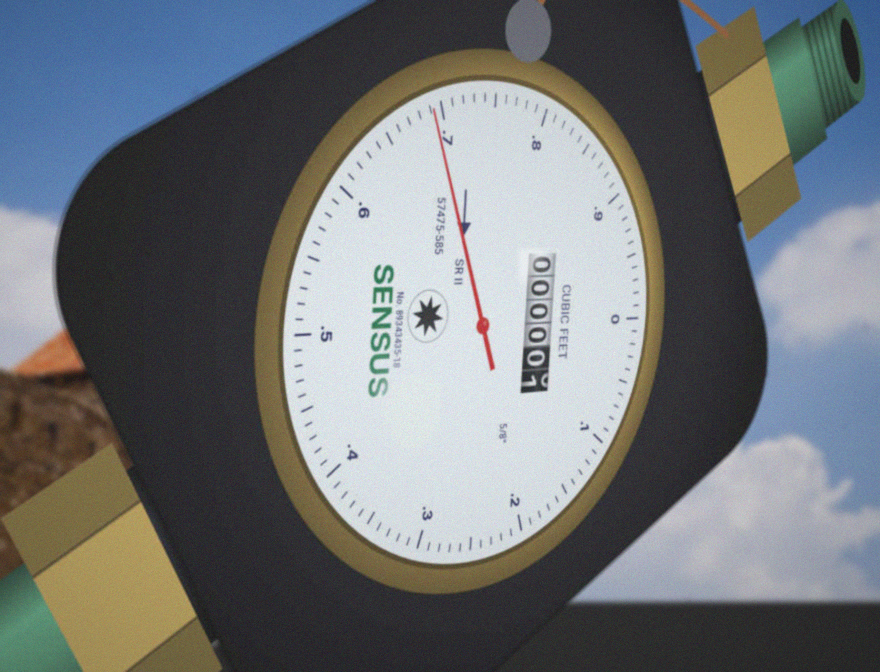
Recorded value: 0.69 ft³
